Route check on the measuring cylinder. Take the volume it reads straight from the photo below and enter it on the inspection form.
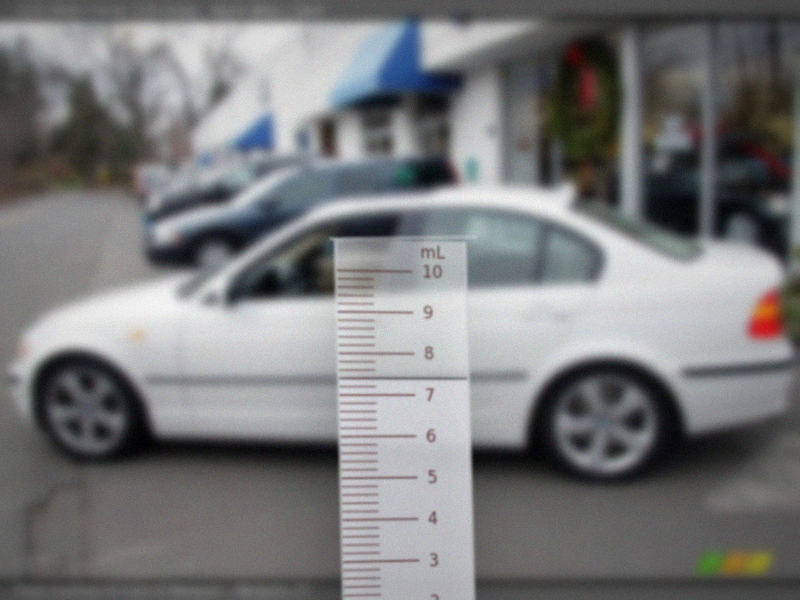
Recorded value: 7.4 mL
